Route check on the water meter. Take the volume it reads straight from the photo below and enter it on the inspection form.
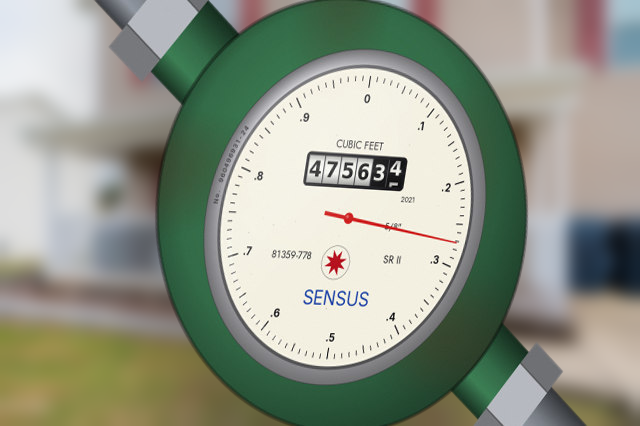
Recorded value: 475634.27 ft³
